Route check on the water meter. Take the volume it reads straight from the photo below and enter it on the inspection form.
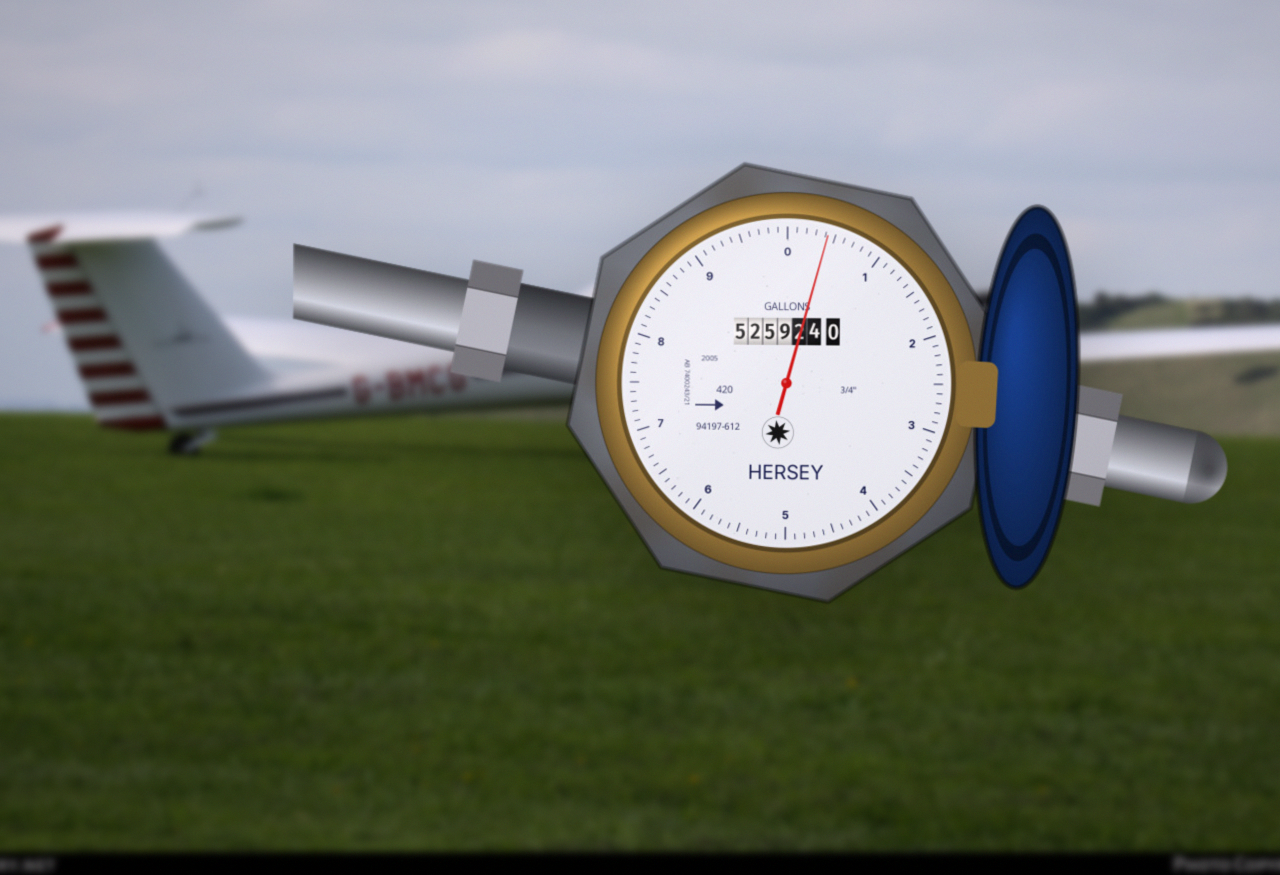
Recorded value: 5259240.4 gal
